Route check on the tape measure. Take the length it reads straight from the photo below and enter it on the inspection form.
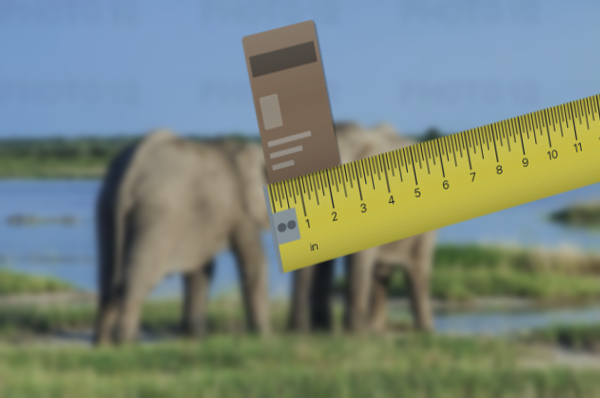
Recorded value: 2.5 in
